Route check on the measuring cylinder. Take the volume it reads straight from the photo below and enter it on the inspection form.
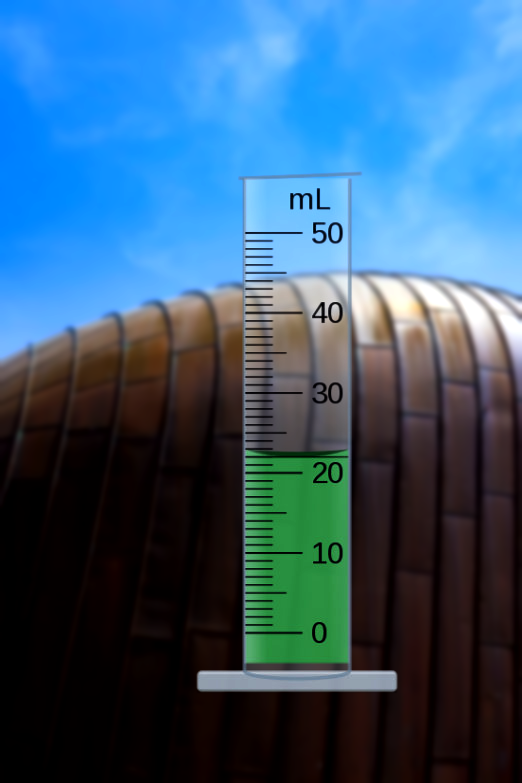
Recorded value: 22 mL
